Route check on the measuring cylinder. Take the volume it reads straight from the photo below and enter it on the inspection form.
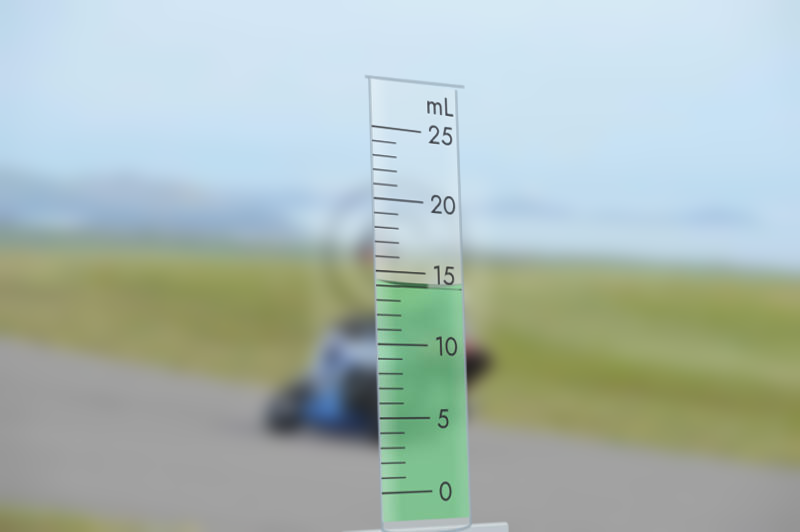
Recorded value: 14 mL
